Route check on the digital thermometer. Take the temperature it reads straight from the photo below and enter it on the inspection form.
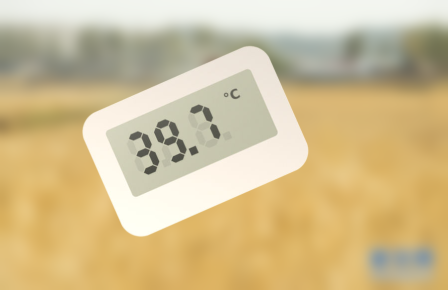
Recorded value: 39.7 °C
